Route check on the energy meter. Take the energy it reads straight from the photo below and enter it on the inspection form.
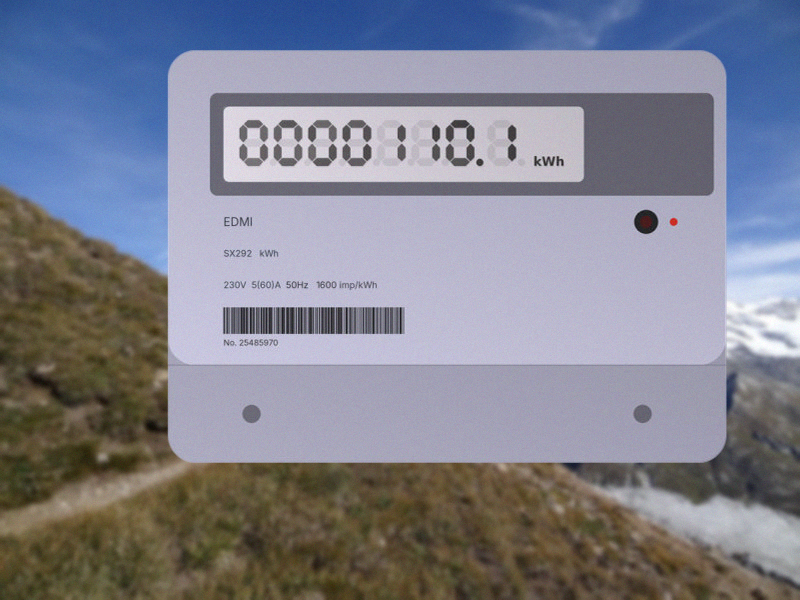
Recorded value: 110.1 kWh
